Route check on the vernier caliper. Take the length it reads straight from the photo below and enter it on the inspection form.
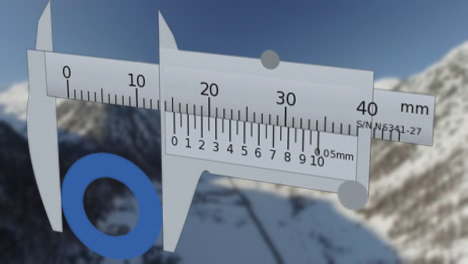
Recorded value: 15.2 mm
